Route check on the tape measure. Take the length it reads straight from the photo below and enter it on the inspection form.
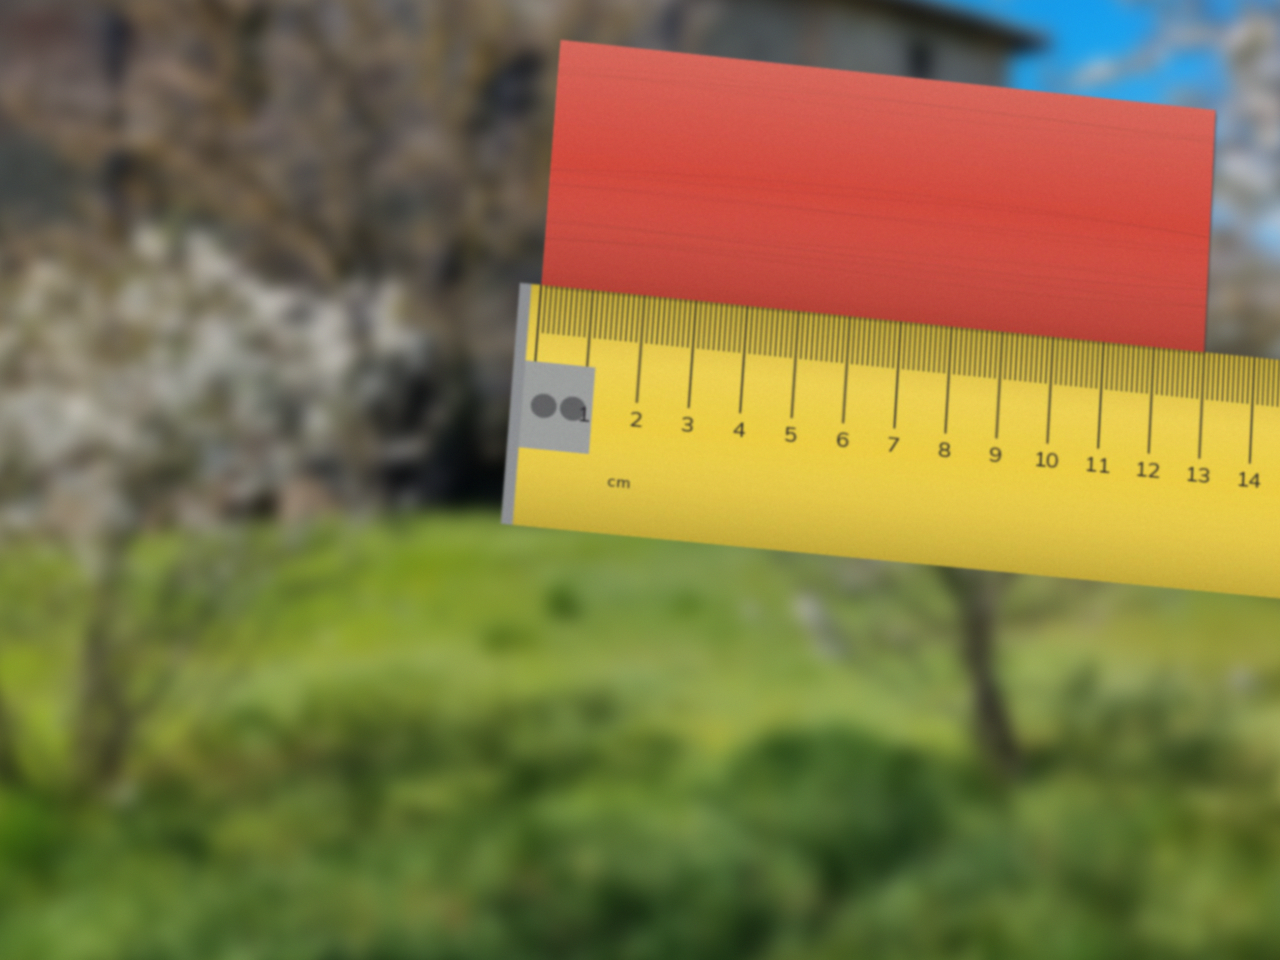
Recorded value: 13 cm
